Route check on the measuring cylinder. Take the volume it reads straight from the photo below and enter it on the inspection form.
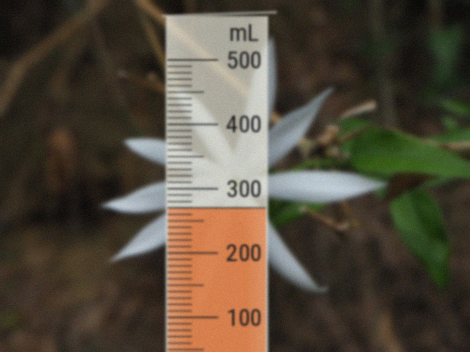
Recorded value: 270 mL
